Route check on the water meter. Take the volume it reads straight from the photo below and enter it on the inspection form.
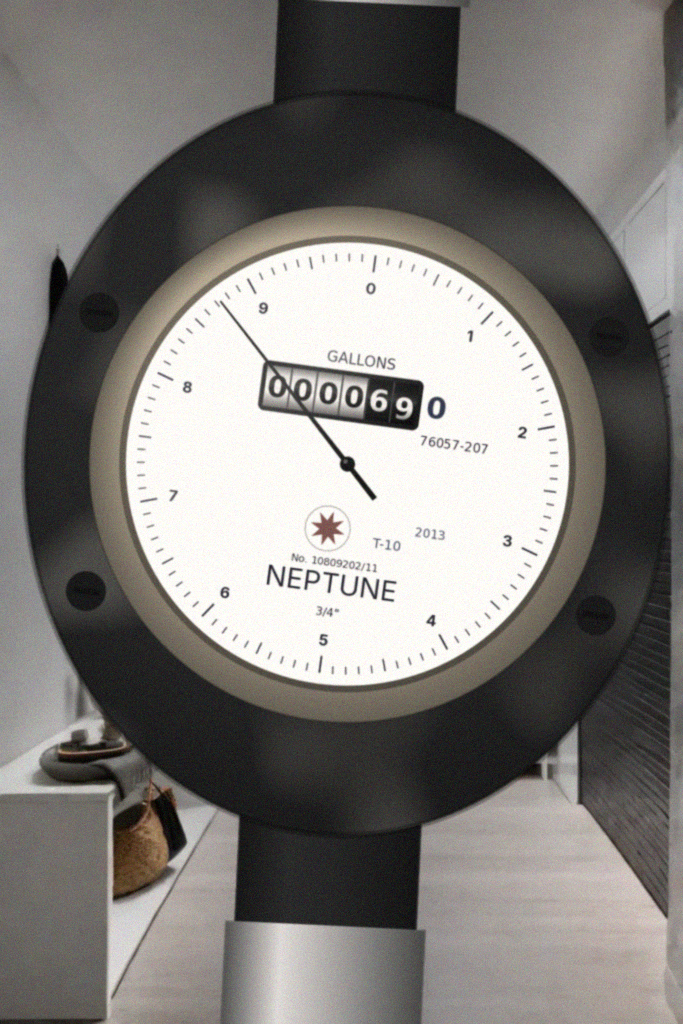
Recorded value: 688.7 gal
